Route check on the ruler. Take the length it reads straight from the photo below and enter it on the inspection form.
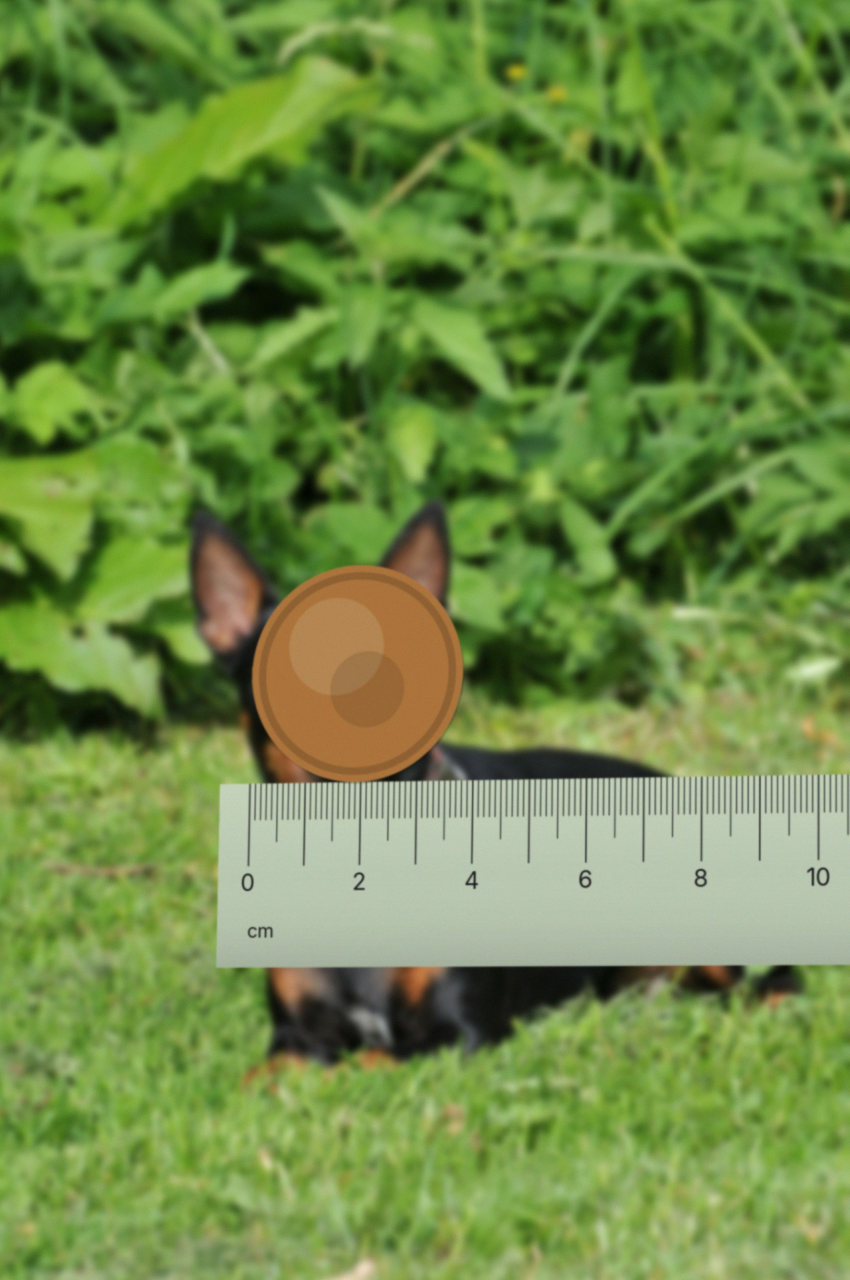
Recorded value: 3.8 cm
